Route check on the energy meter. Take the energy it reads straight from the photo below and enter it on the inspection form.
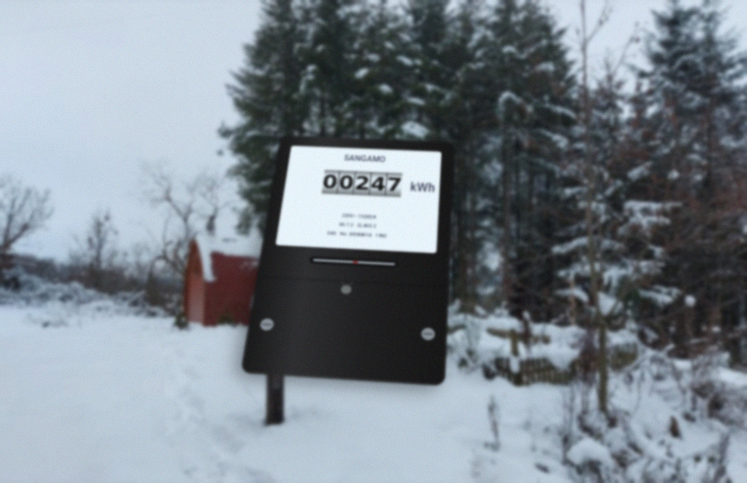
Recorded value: 247 kWh
